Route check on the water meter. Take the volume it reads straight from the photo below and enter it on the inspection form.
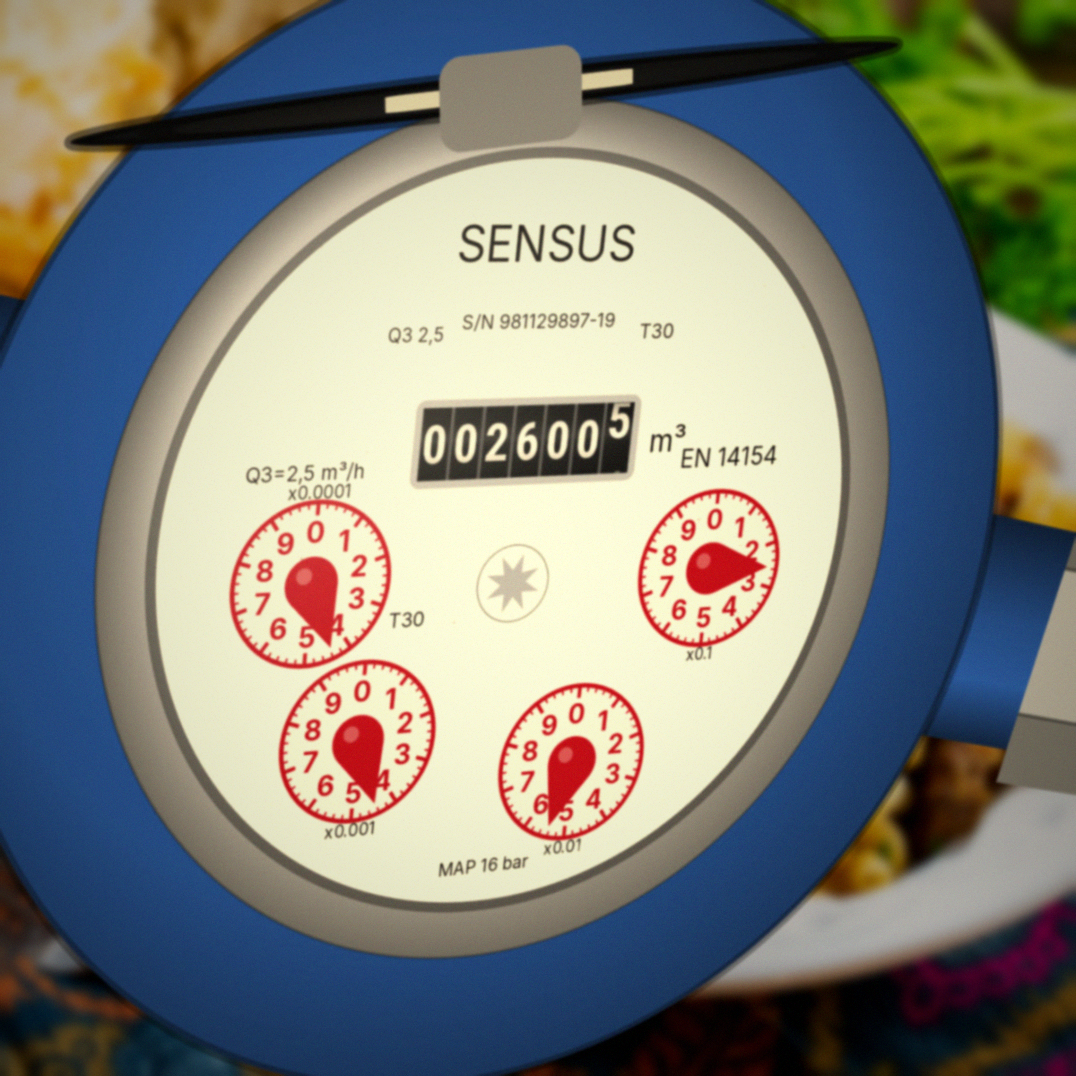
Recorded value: 26005.2544 m³
